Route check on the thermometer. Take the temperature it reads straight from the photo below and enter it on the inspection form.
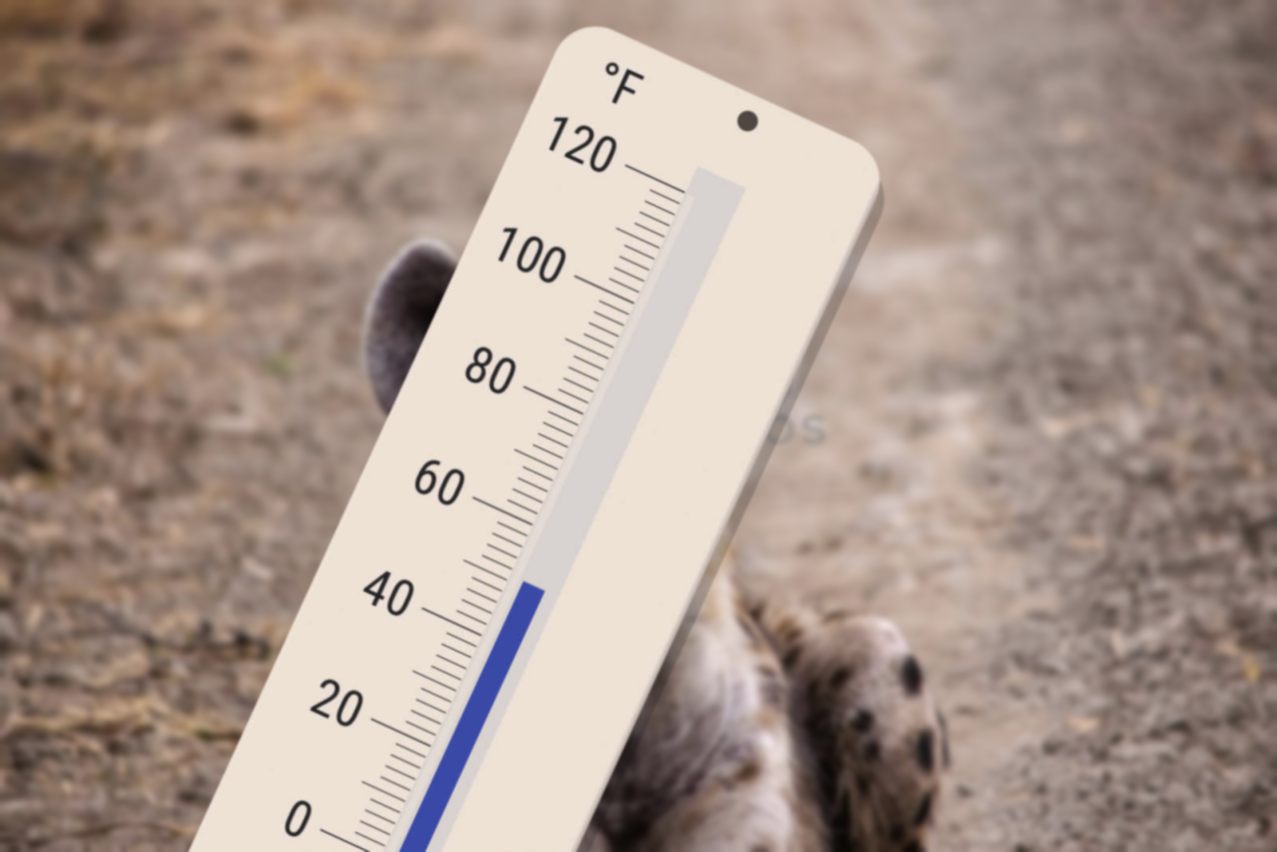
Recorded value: 51 °F
